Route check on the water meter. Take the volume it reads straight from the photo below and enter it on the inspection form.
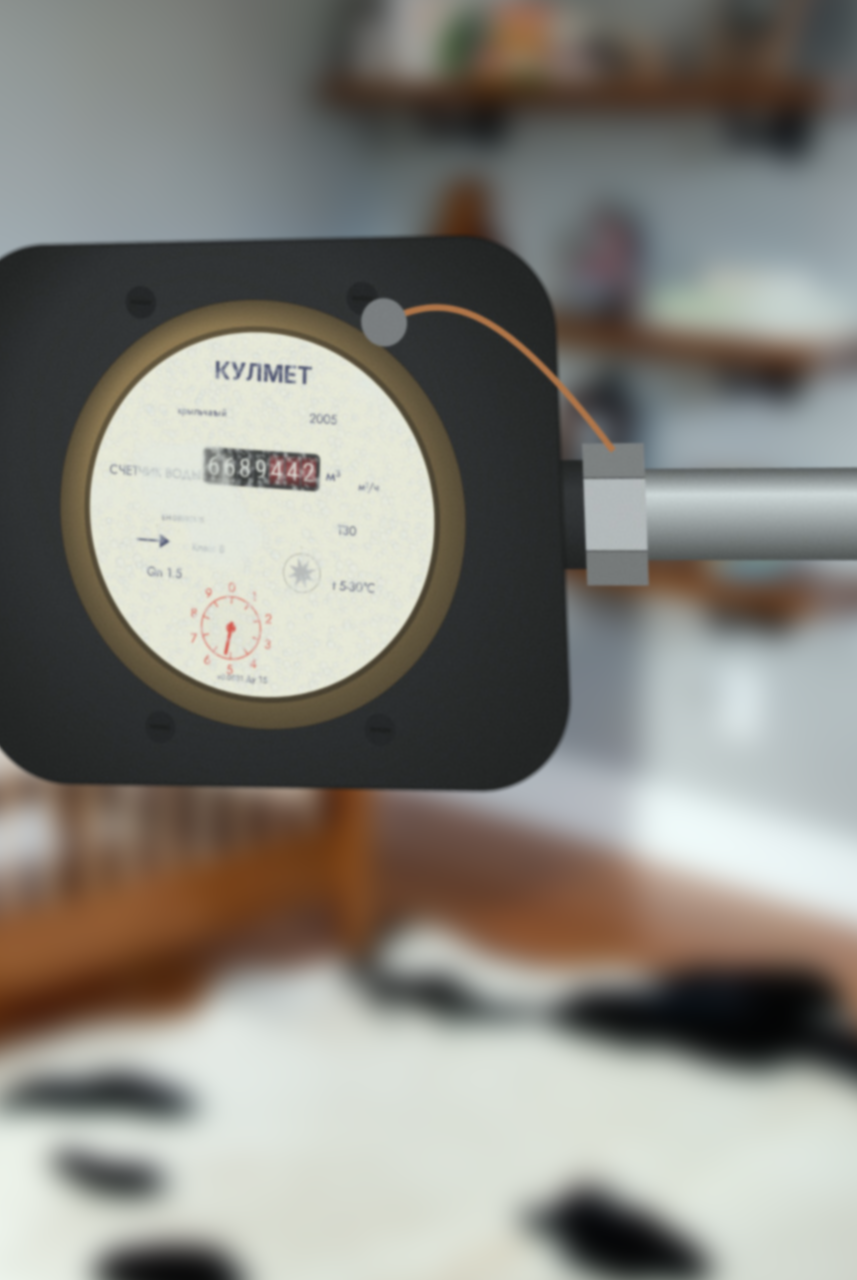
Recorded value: 6689.4425 m³
